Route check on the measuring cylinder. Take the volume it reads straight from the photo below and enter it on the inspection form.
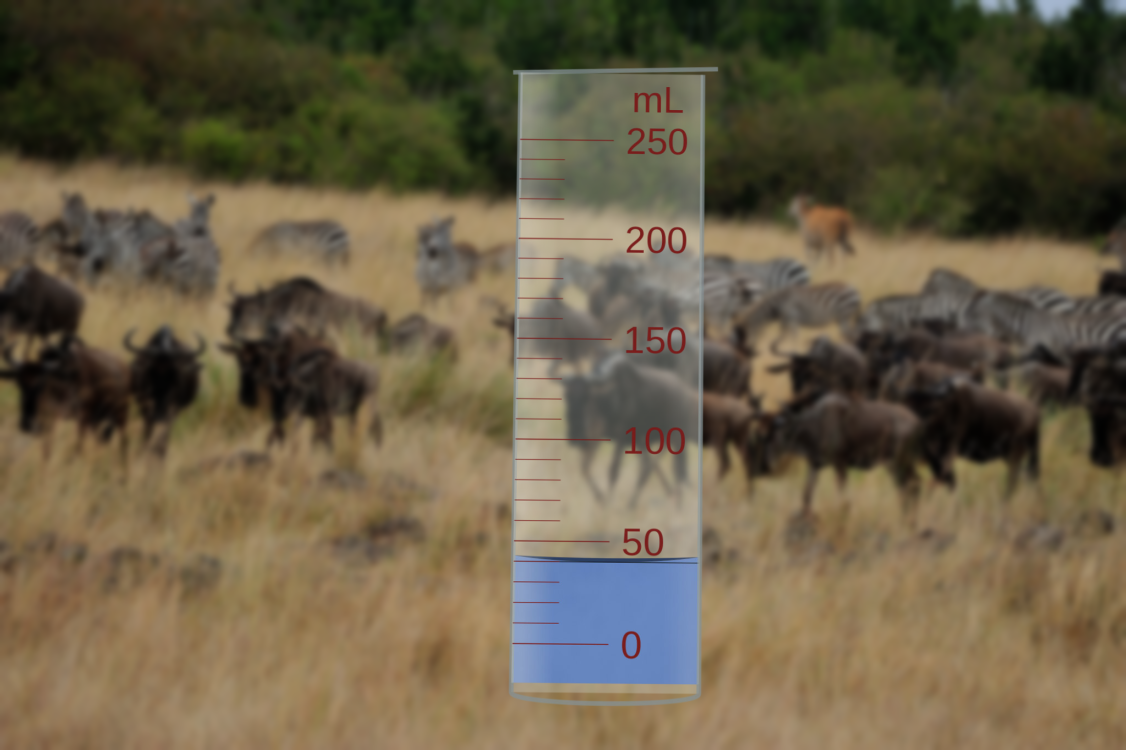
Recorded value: 40 mL
